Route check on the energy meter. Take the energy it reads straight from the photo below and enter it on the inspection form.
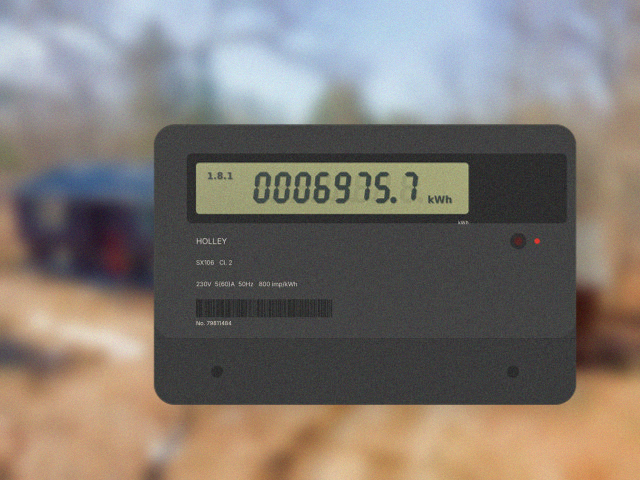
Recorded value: 6975.7 kWh
